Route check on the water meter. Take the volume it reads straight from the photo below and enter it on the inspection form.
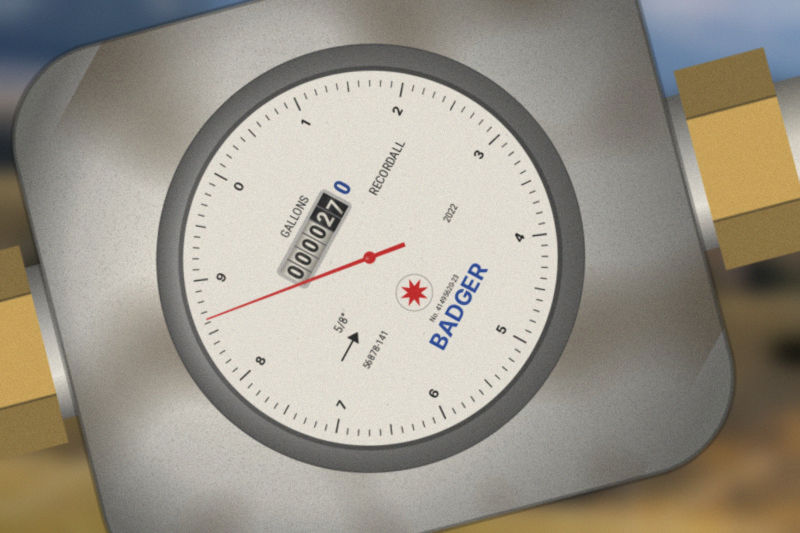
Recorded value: 268.6 gal
